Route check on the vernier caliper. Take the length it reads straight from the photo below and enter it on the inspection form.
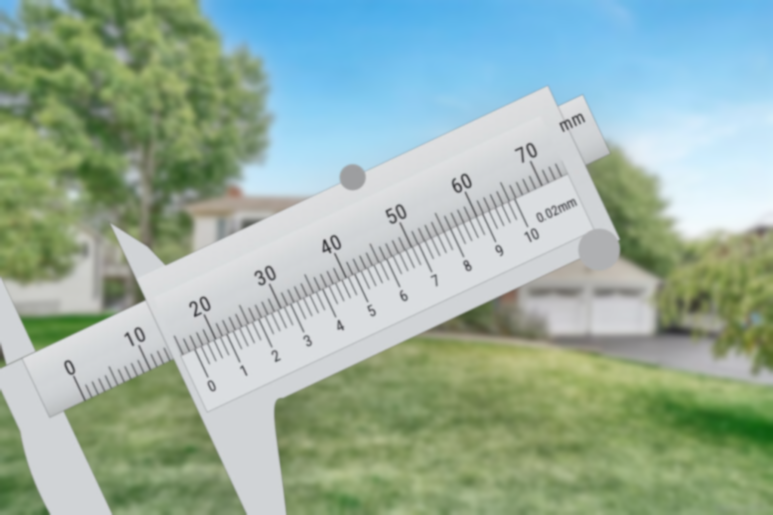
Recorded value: 16.8 mm
